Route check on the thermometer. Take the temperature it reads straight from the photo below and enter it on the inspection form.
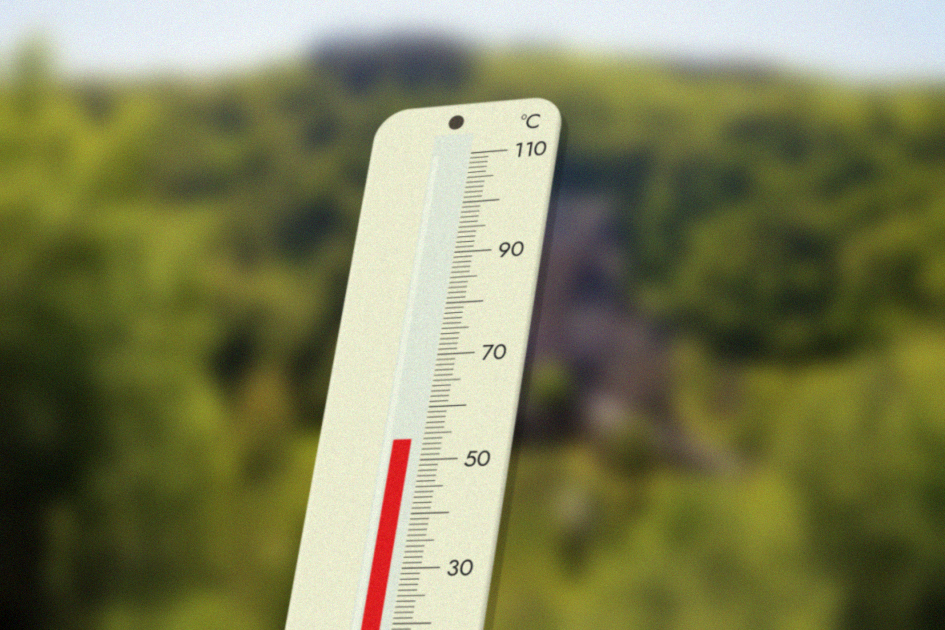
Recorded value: 54 °C
